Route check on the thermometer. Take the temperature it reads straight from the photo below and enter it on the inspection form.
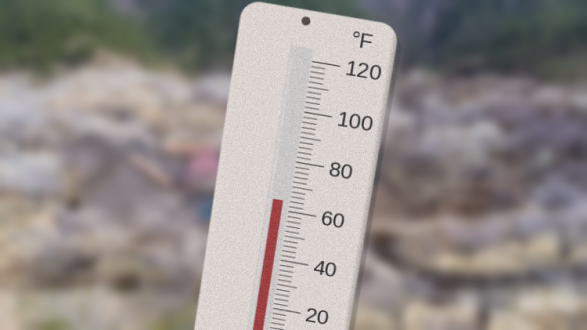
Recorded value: 64 °F
